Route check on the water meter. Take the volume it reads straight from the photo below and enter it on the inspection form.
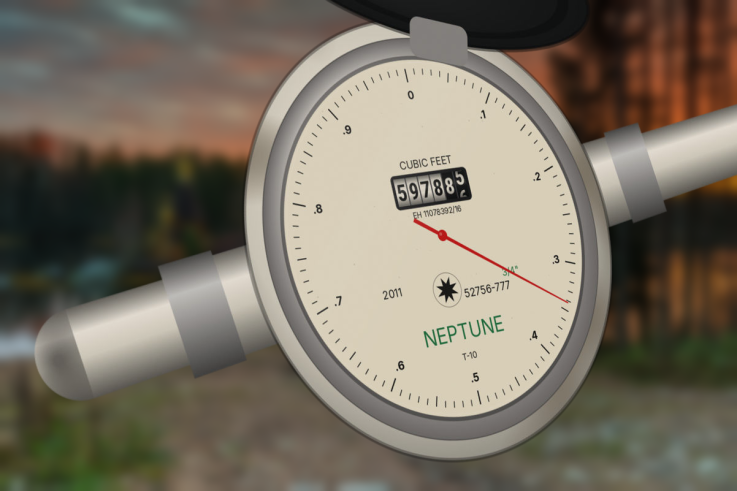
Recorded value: 597885.34 ft³
